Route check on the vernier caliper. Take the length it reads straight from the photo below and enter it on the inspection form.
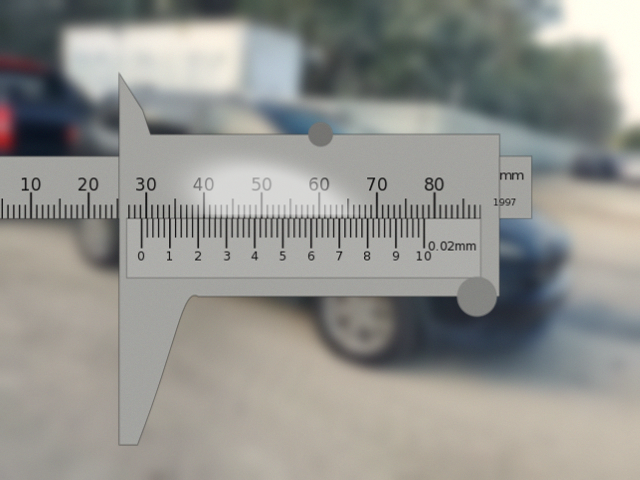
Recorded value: 29.2 mm
